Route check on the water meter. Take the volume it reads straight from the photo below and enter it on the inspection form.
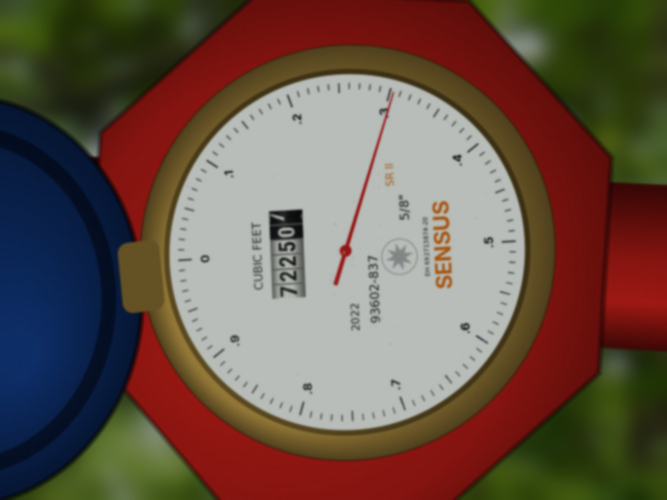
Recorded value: 722507.30 ft³
